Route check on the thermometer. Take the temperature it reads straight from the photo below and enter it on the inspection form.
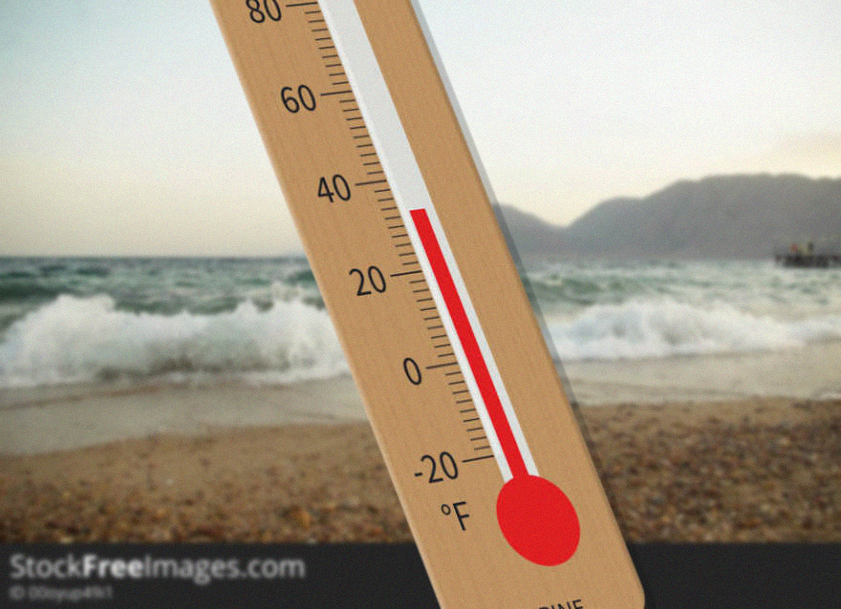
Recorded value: 33 °F
